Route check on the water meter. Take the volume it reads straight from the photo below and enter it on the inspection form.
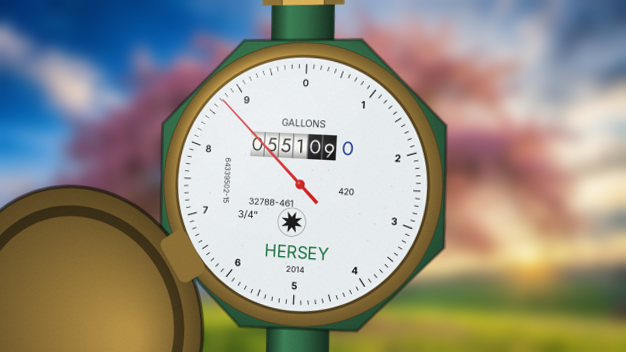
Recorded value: 551088.7 gal
